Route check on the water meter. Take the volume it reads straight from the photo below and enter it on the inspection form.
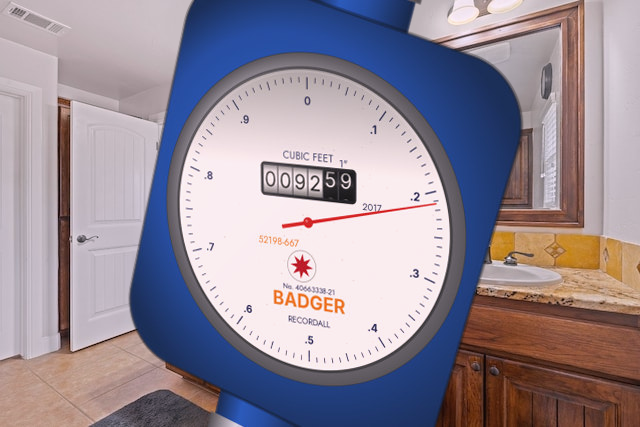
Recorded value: 9259.21 ft³
